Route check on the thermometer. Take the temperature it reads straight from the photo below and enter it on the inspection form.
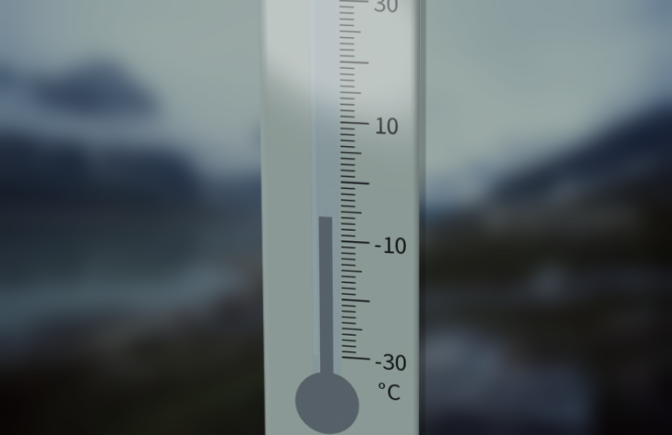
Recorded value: -6 °C
